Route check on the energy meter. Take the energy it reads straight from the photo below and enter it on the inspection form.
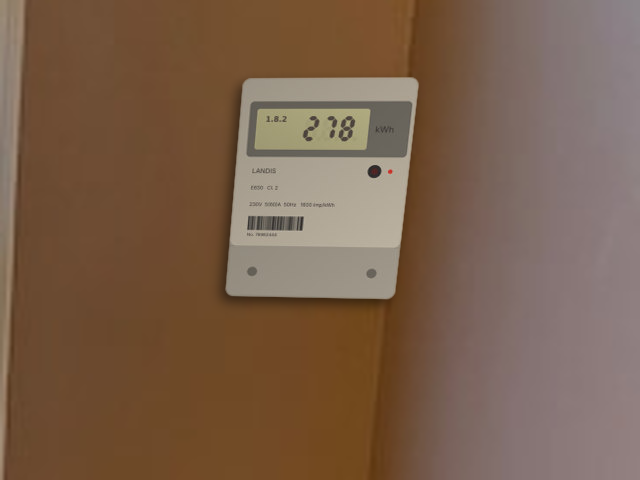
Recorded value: 278 kWh
